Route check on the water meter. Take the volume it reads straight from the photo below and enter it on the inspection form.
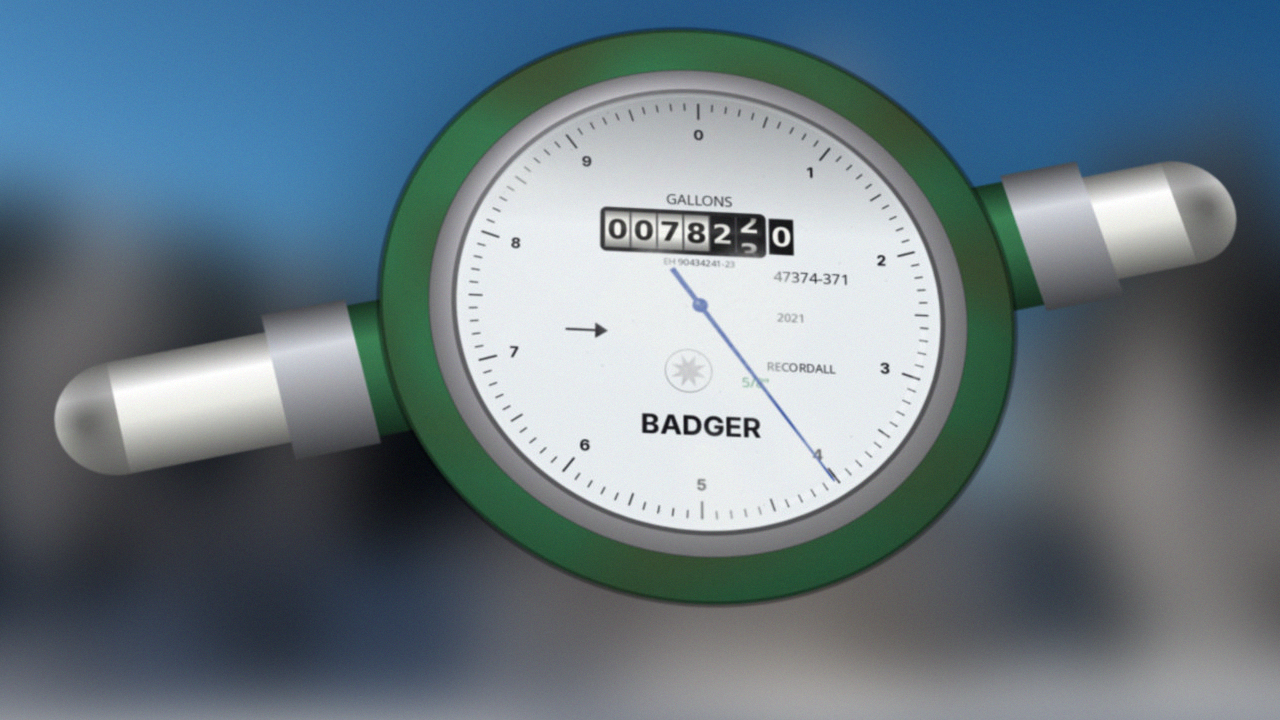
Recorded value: 78224.0 gal
